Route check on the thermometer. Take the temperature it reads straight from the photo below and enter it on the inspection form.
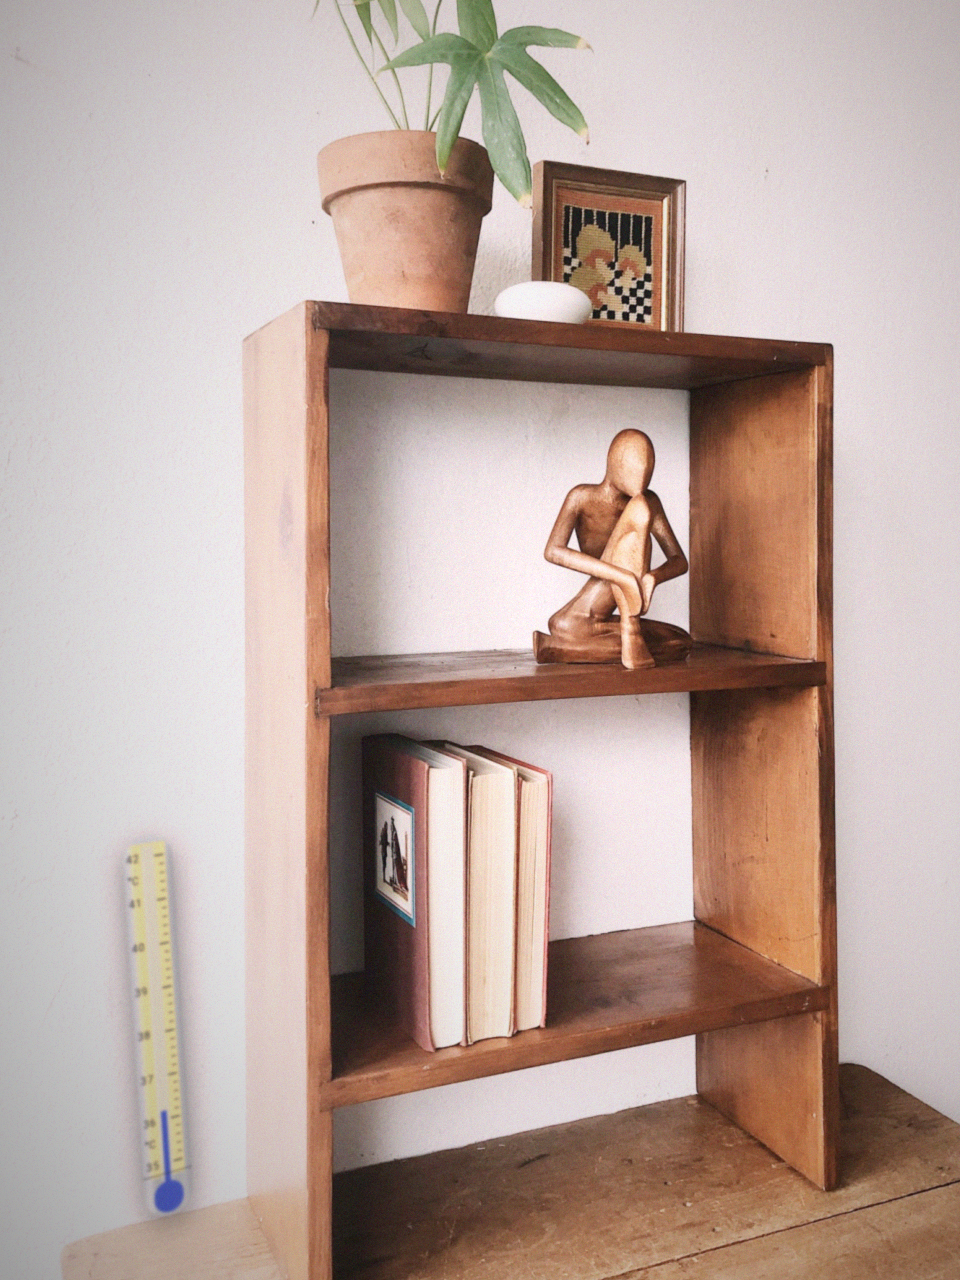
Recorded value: 36.2 °C
